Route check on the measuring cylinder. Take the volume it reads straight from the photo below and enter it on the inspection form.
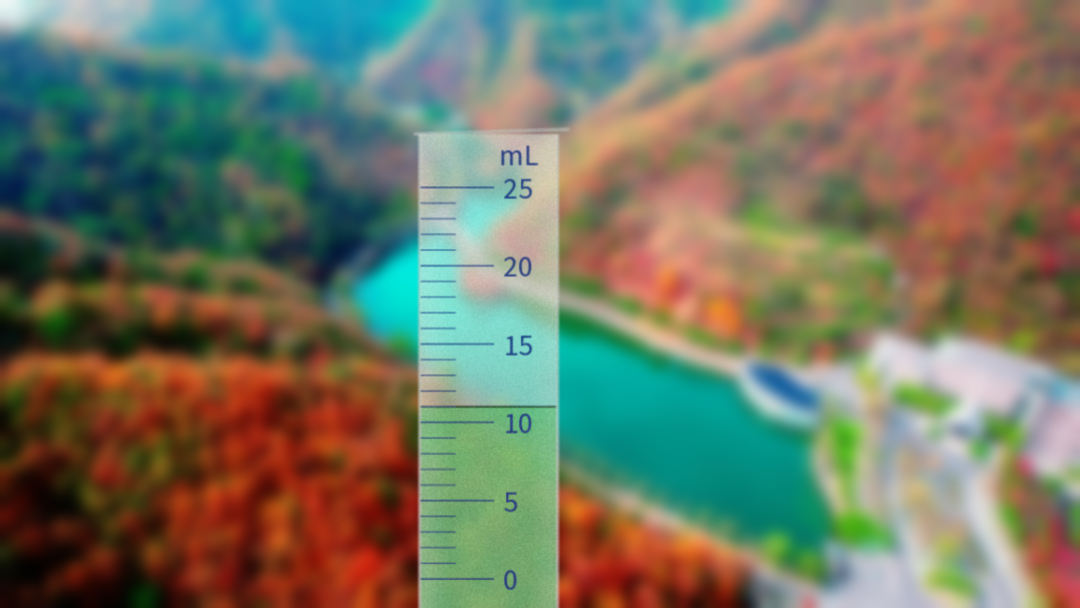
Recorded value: 11 mL
